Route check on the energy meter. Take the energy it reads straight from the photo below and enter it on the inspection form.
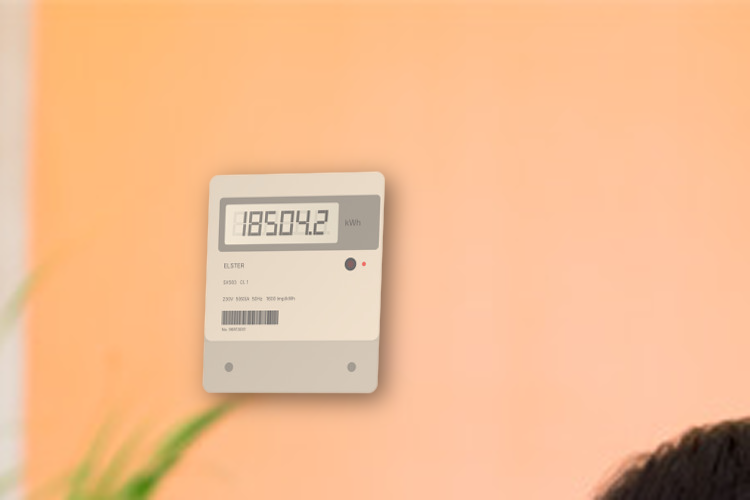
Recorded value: 18504.2 kWh
